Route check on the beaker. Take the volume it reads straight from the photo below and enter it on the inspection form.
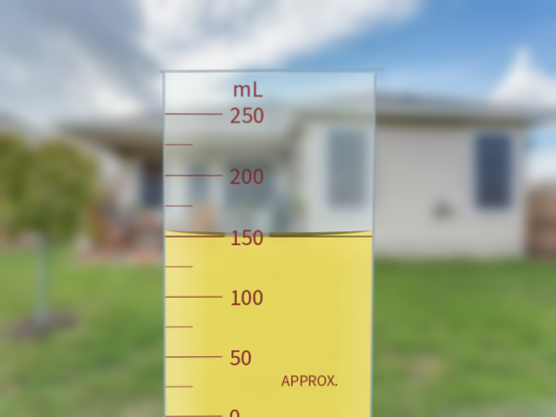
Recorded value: 150 mL
